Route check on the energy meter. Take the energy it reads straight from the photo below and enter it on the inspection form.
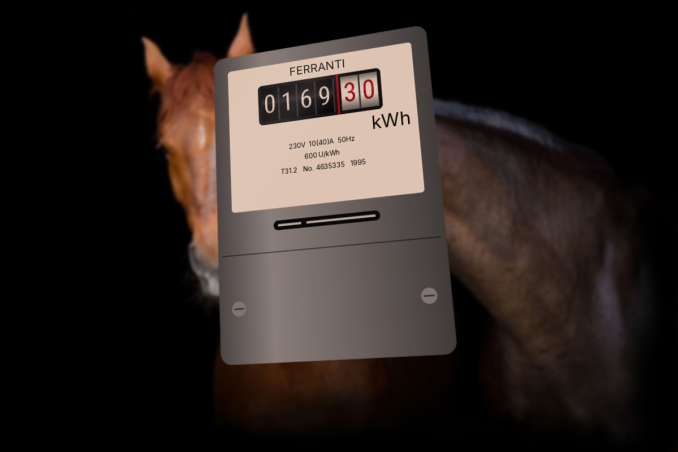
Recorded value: 169.30 kWh
